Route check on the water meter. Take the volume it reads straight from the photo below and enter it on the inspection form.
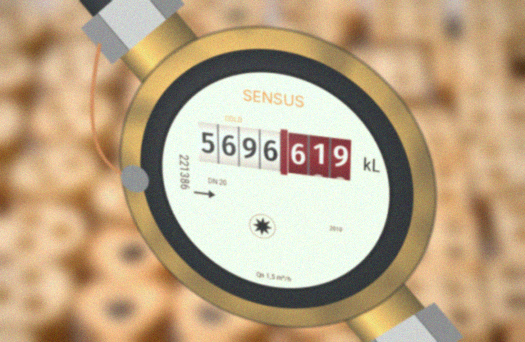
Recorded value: 5696.619 kL
